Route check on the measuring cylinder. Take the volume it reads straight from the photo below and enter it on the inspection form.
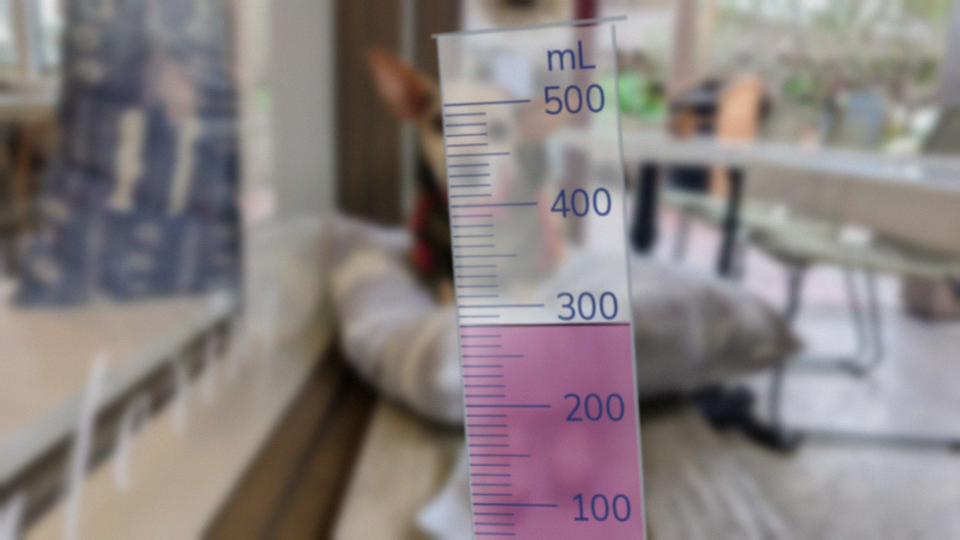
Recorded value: 280 mL
